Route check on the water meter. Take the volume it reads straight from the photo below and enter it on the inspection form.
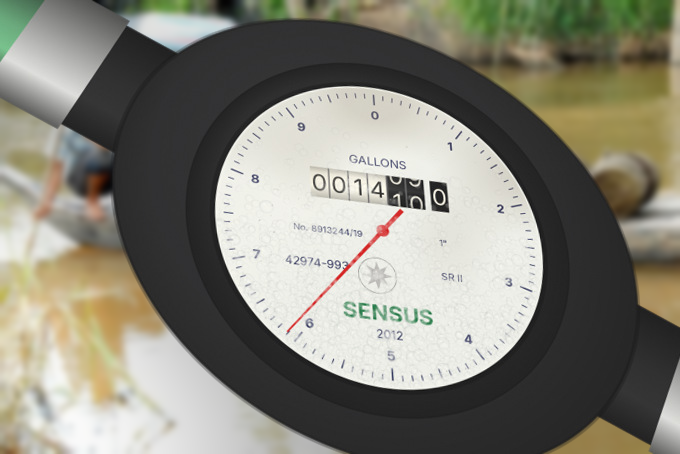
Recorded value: 14096.1 gal
